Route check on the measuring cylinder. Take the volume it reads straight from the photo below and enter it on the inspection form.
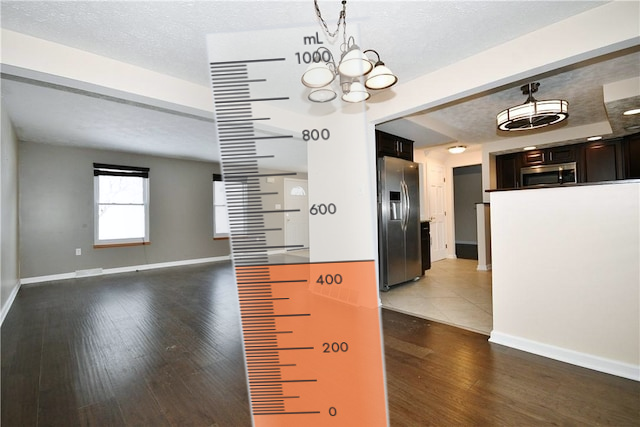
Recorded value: 450 mL
